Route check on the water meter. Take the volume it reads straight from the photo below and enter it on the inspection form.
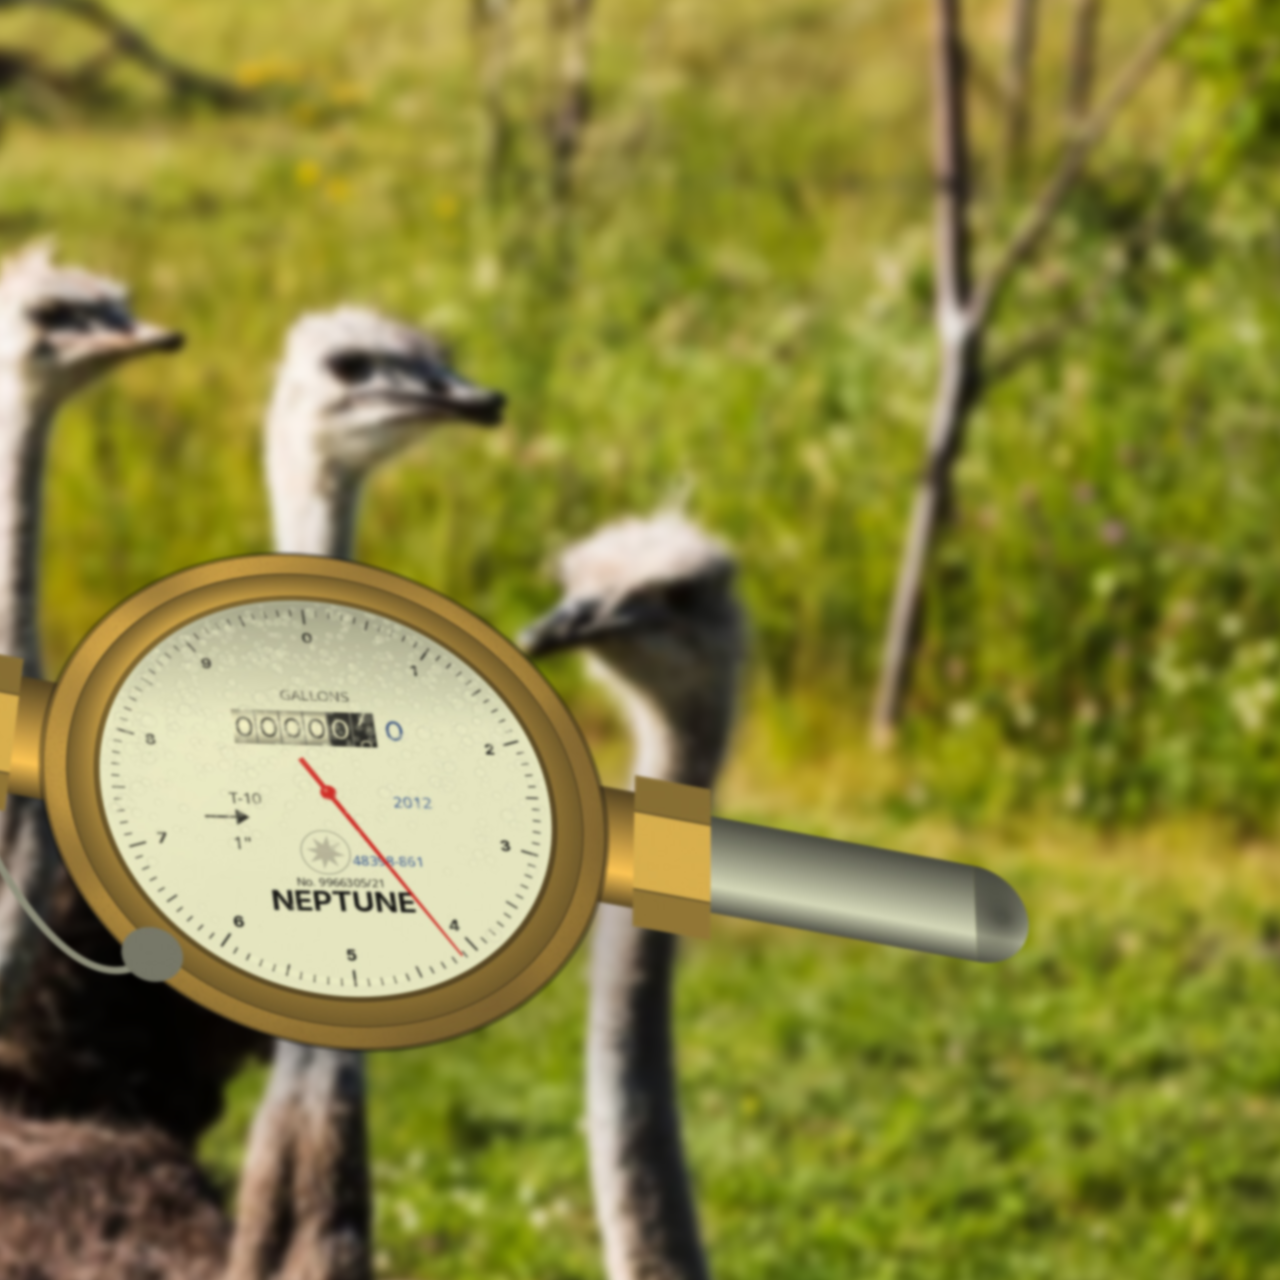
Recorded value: 74.1 gal
